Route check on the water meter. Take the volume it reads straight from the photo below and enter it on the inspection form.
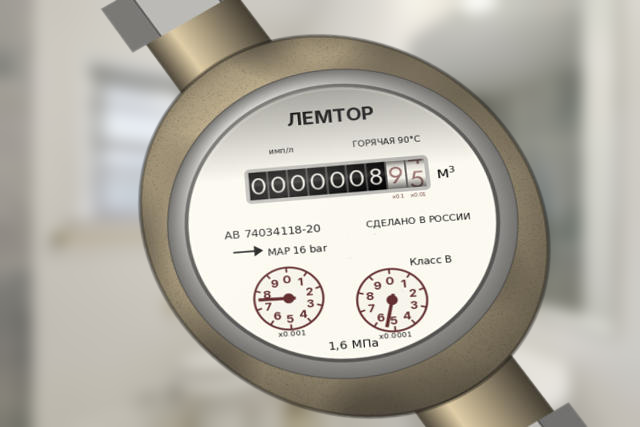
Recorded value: 8.9475 m³
